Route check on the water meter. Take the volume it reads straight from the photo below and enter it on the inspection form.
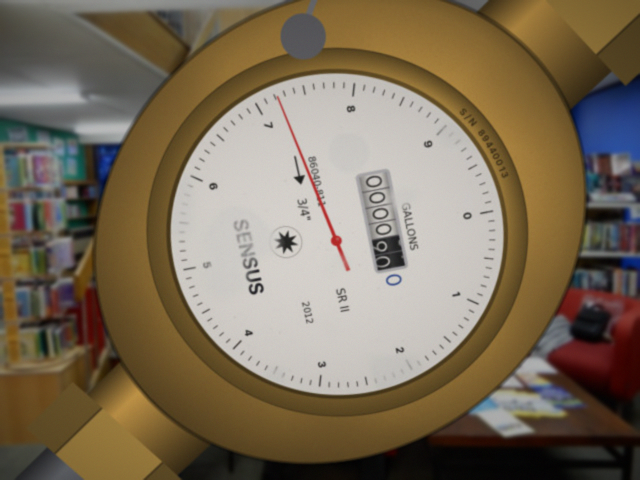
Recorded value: 897.2 gal
